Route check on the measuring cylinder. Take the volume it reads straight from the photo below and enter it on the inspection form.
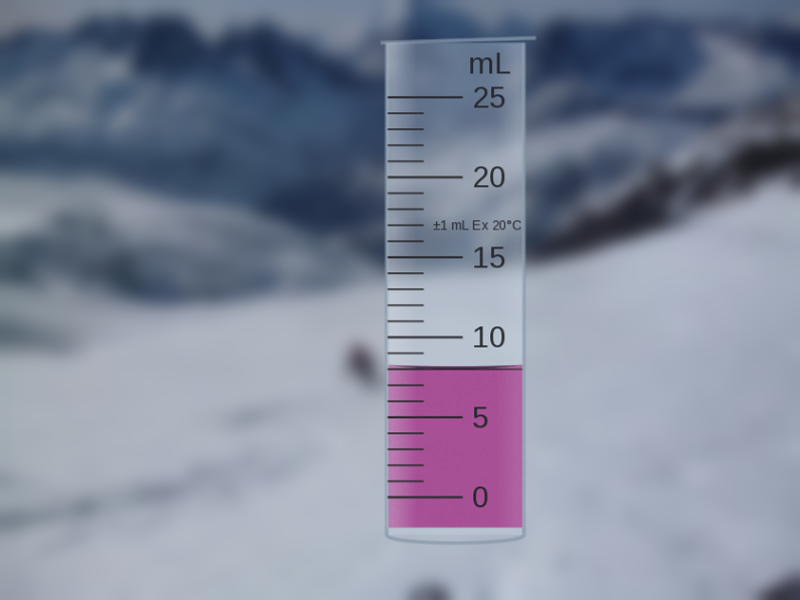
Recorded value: 8 mL
